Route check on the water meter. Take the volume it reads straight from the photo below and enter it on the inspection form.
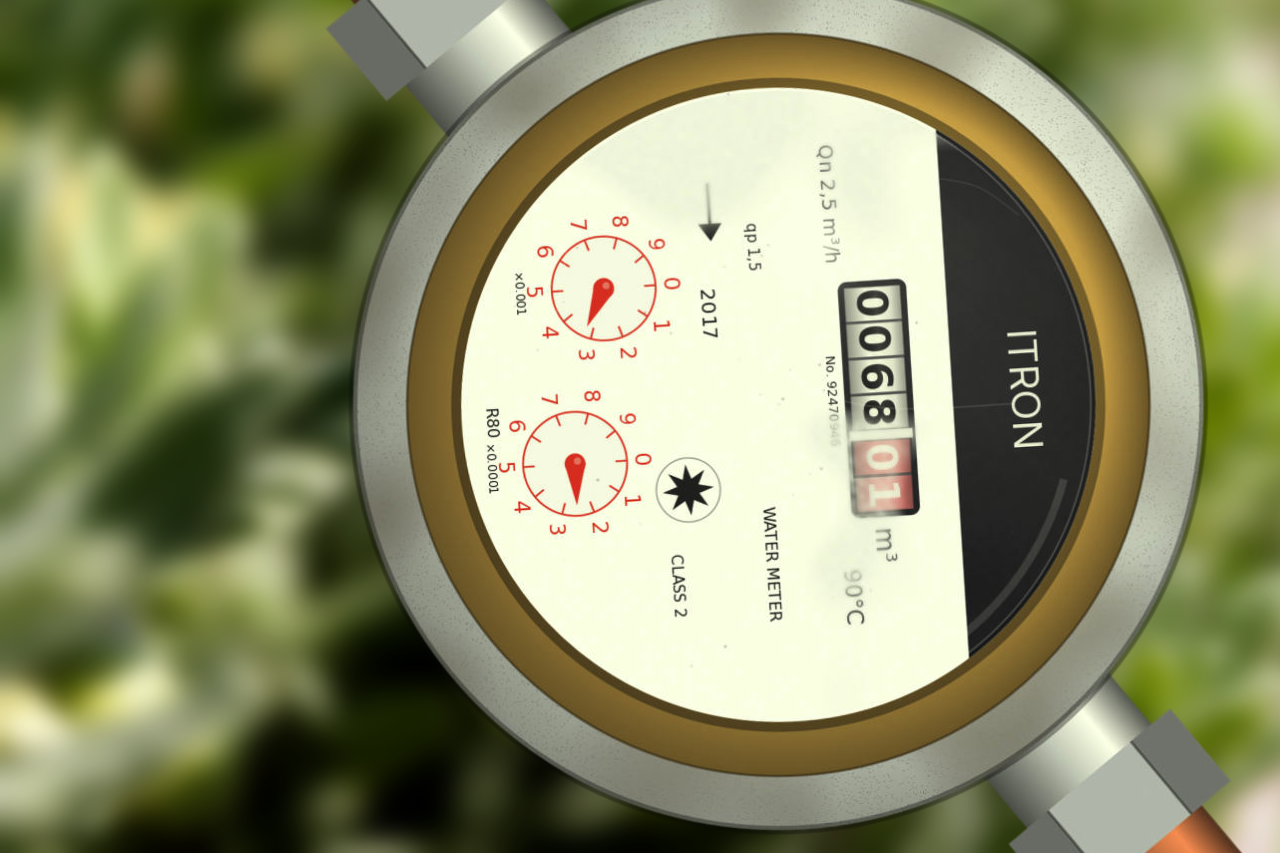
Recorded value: 68.0132 m³
